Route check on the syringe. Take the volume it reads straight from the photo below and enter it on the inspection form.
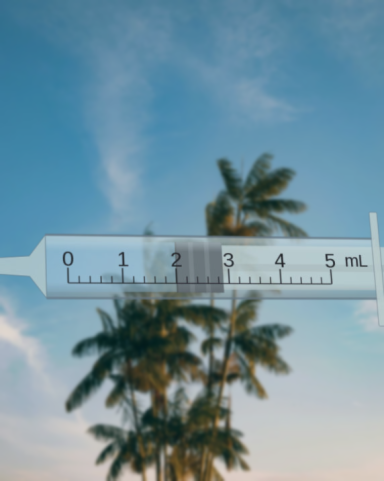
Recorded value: 2 mL
